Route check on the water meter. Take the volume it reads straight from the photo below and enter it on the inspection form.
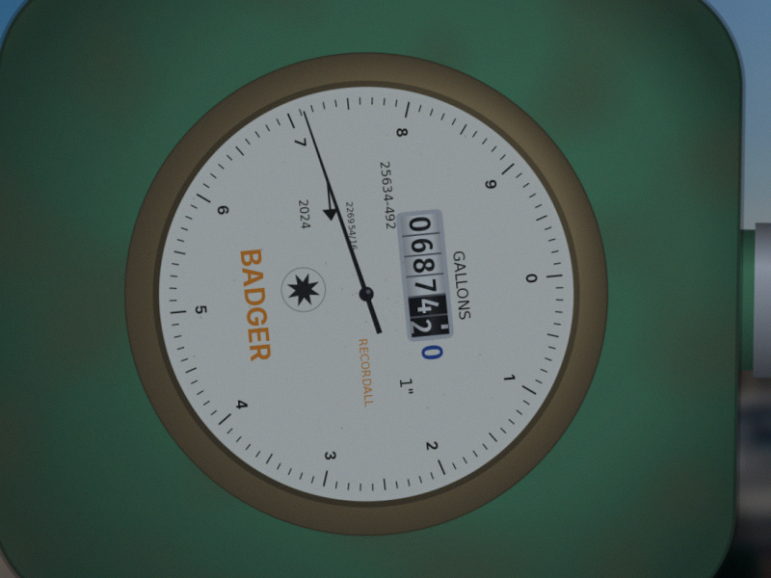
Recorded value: 687417.1 gal
